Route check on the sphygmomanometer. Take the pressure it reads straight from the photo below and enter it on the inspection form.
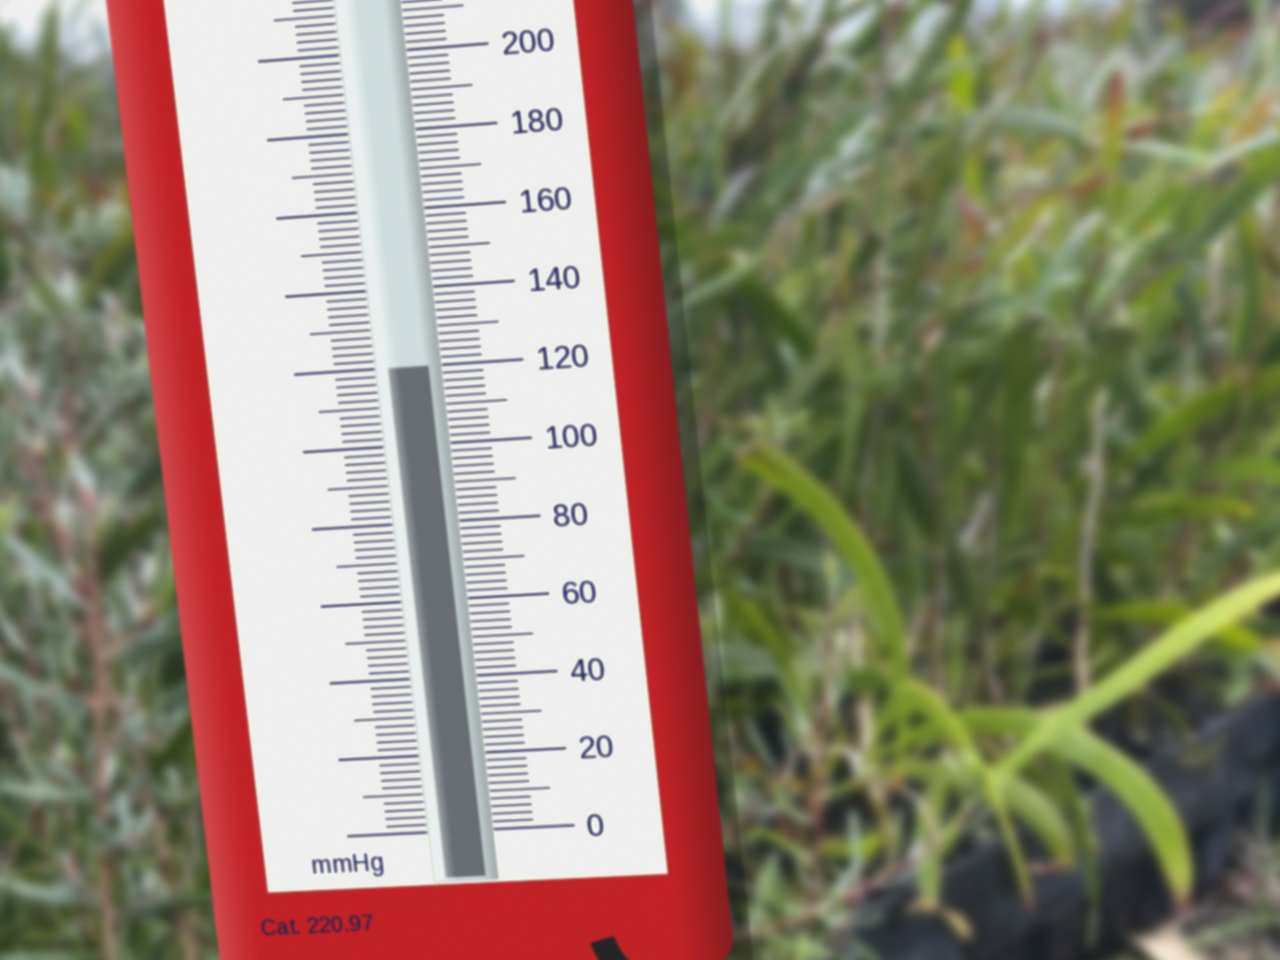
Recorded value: 120 mmHg
